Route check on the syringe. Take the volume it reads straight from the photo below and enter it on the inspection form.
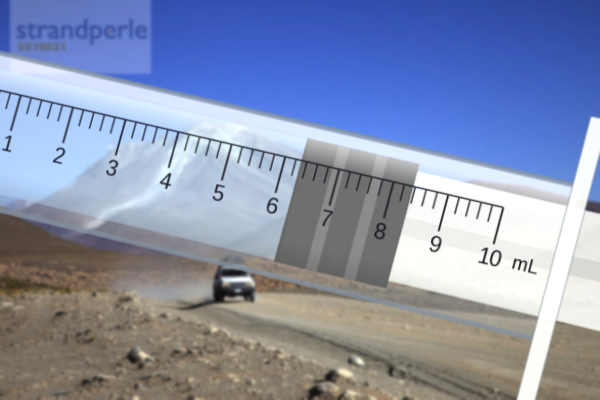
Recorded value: 6.3 mL
